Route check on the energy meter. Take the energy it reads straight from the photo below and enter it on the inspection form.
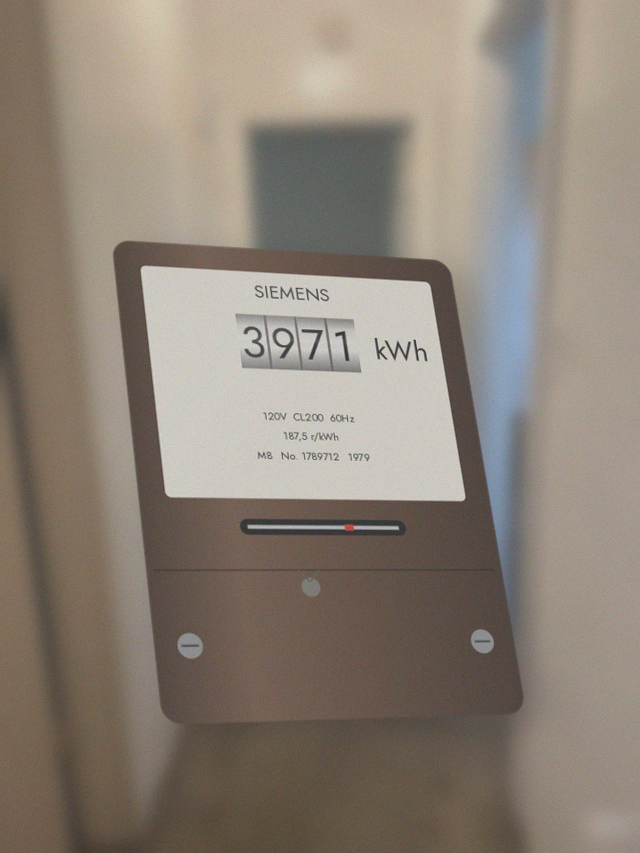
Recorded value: 3971 kWh
